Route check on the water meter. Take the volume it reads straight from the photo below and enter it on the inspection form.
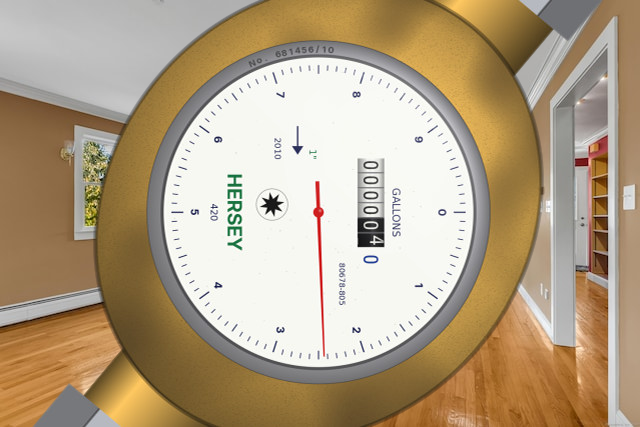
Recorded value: 42.4 gal
